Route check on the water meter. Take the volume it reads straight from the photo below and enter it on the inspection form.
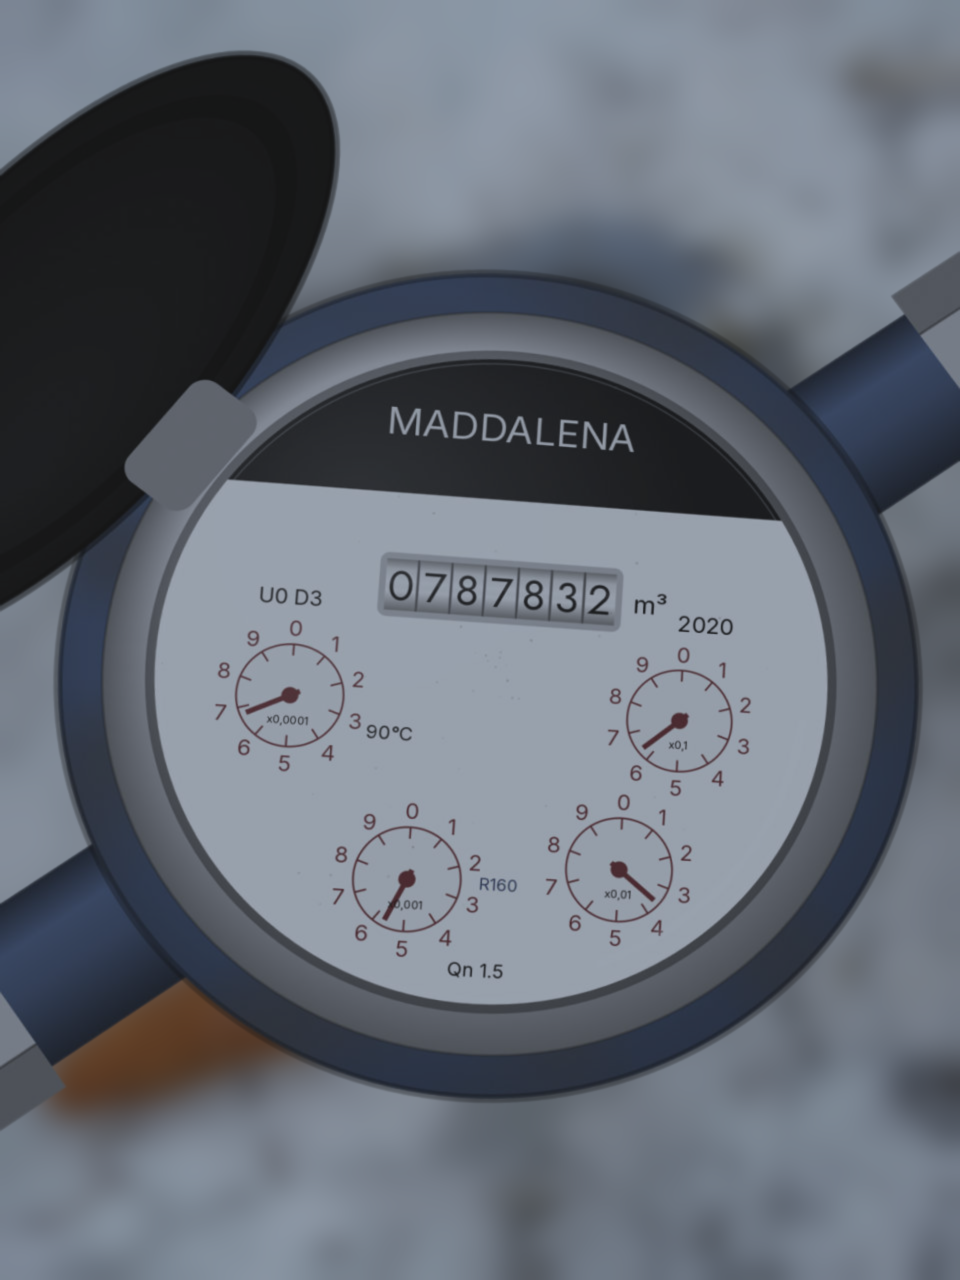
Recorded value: 787832.6356 m³
